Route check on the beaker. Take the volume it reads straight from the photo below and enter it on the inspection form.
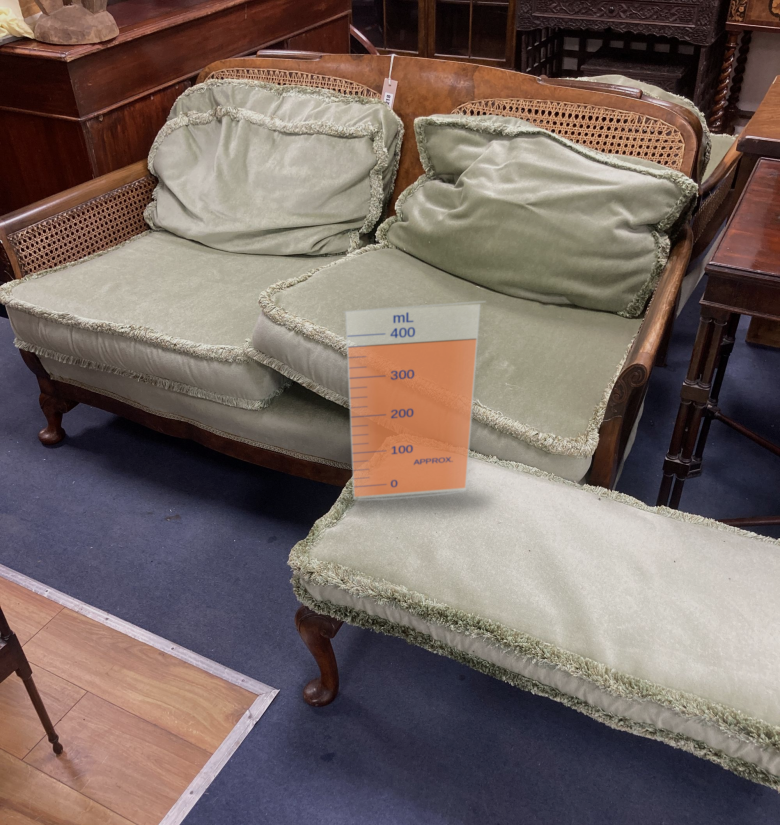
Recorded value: 375 mL
